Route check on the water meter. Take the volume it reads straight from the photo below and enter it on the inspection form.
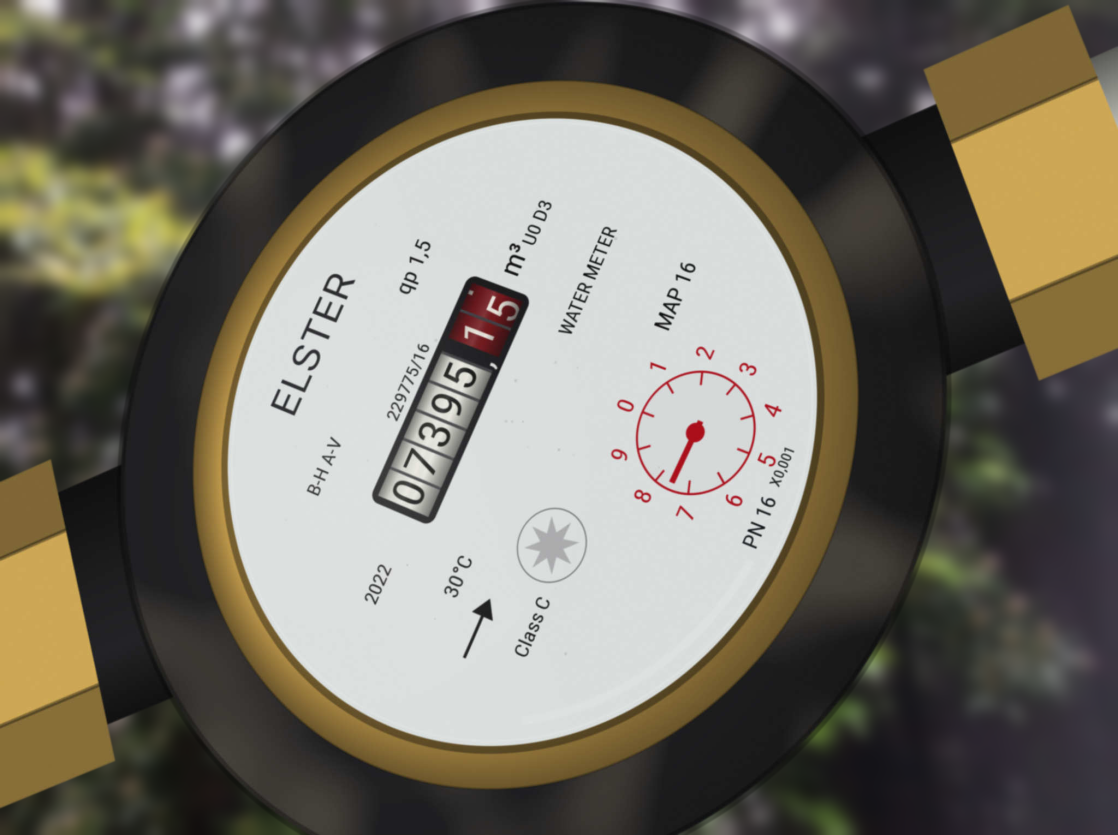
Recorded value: 7395.147 m³
